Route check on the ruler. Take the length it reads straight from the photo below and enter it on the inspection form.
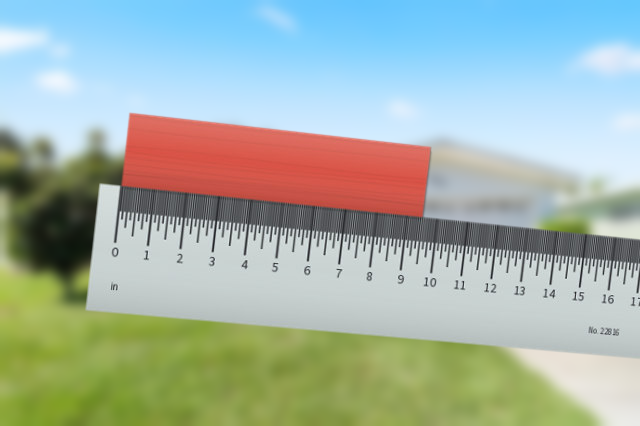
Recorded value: 9.5 in
